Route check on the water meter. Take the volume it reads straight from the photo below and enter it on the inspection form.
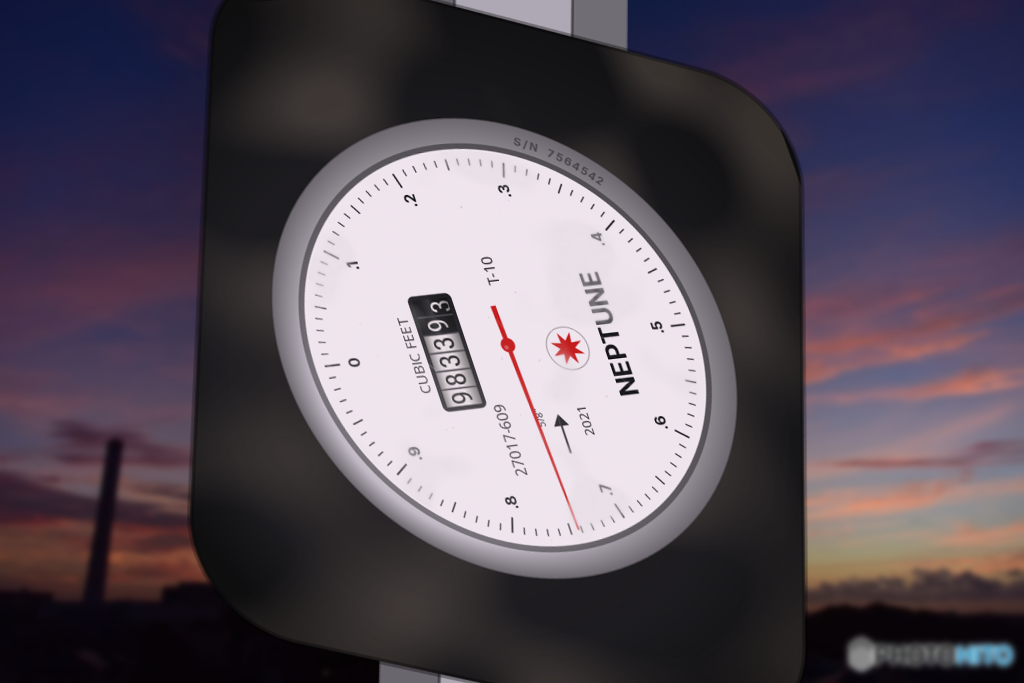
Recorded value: 983392.74 ft³
